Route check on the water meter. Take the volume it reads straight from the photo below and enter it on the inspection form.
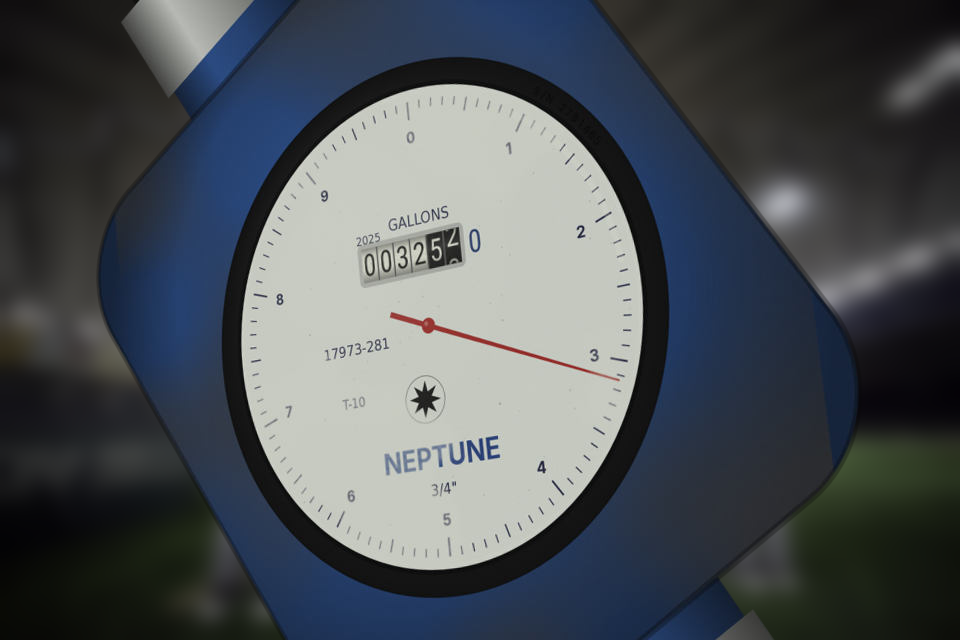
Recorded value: 32523.1 gal
